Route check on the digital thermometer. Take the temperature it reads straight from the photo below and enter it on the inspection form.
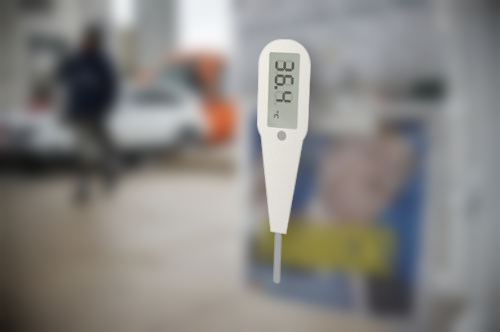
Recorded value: 36.4 °C
